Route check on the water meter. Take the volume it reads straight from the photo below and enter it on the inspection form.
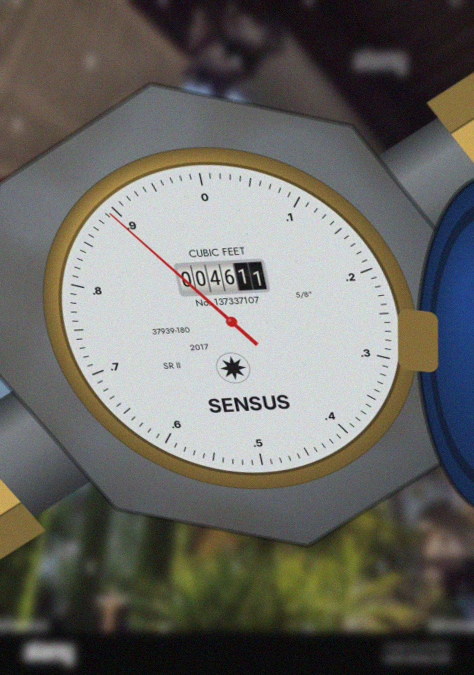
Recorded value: 4610.89 ft³
